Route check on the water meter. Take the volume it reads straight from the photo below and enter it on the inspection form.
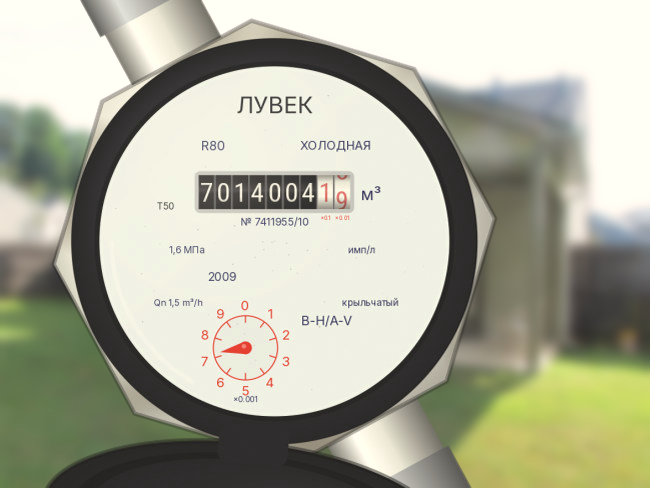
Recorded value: 7014004.187 m³
